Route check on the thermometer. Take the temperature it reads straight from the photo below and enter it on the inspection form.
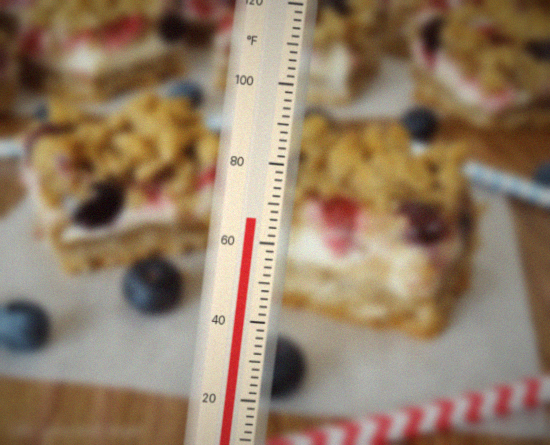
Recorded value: 66 °F
